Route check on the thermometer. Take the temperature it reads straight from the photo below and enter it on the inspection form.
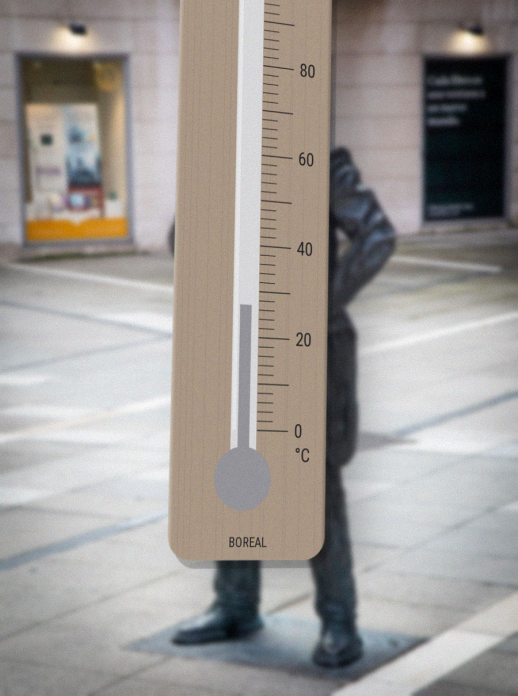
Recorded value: 27 °C
